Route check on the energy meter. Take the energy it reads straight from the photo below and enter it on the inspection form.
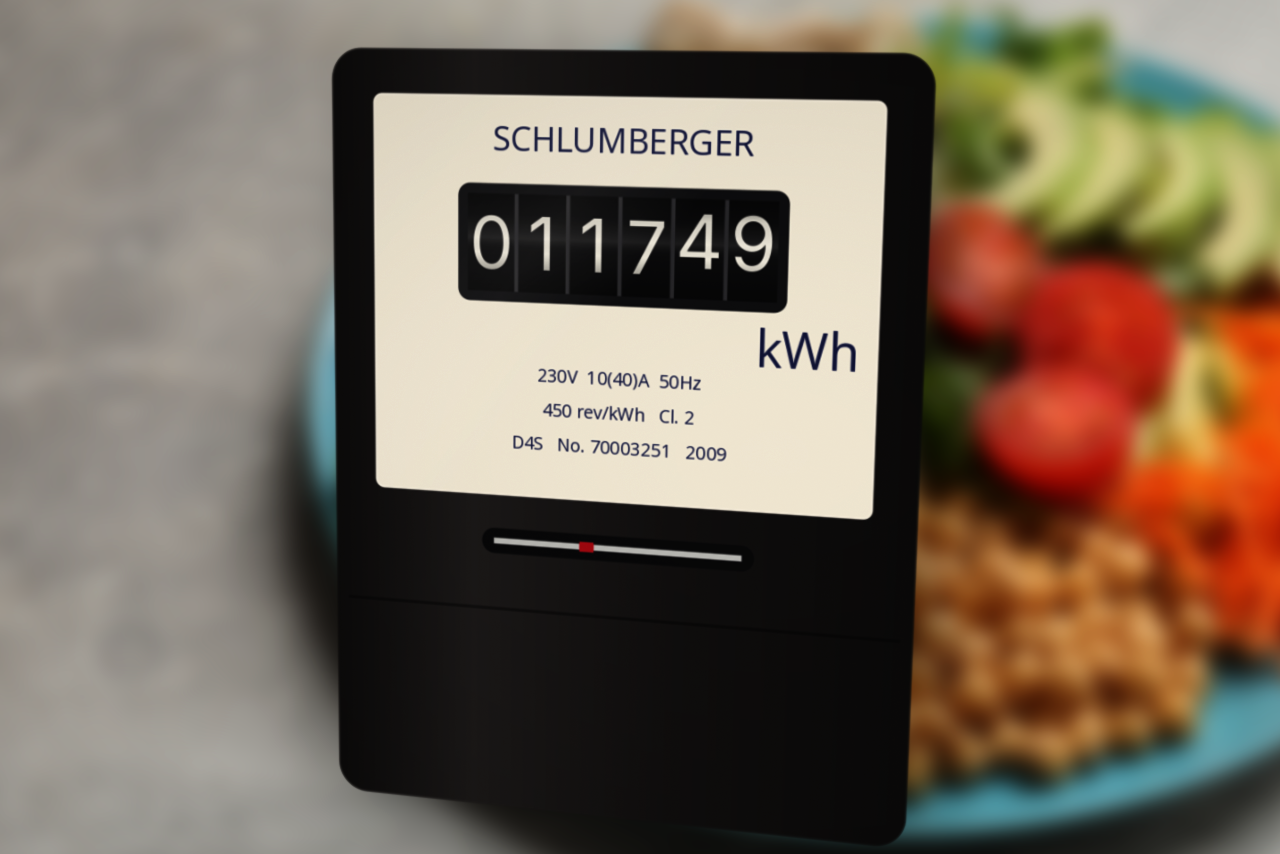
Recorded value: 11749 kWh
